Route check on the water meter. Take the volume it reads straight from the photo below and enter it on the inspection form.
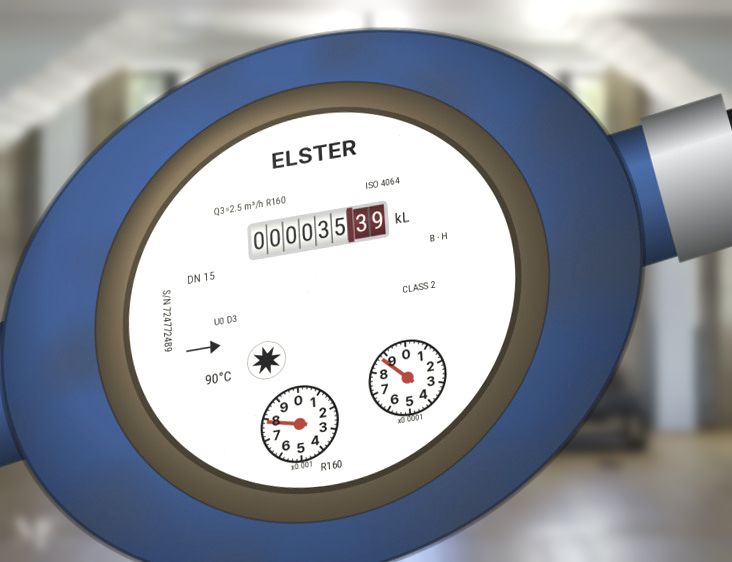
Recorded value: 35.3978 kL
